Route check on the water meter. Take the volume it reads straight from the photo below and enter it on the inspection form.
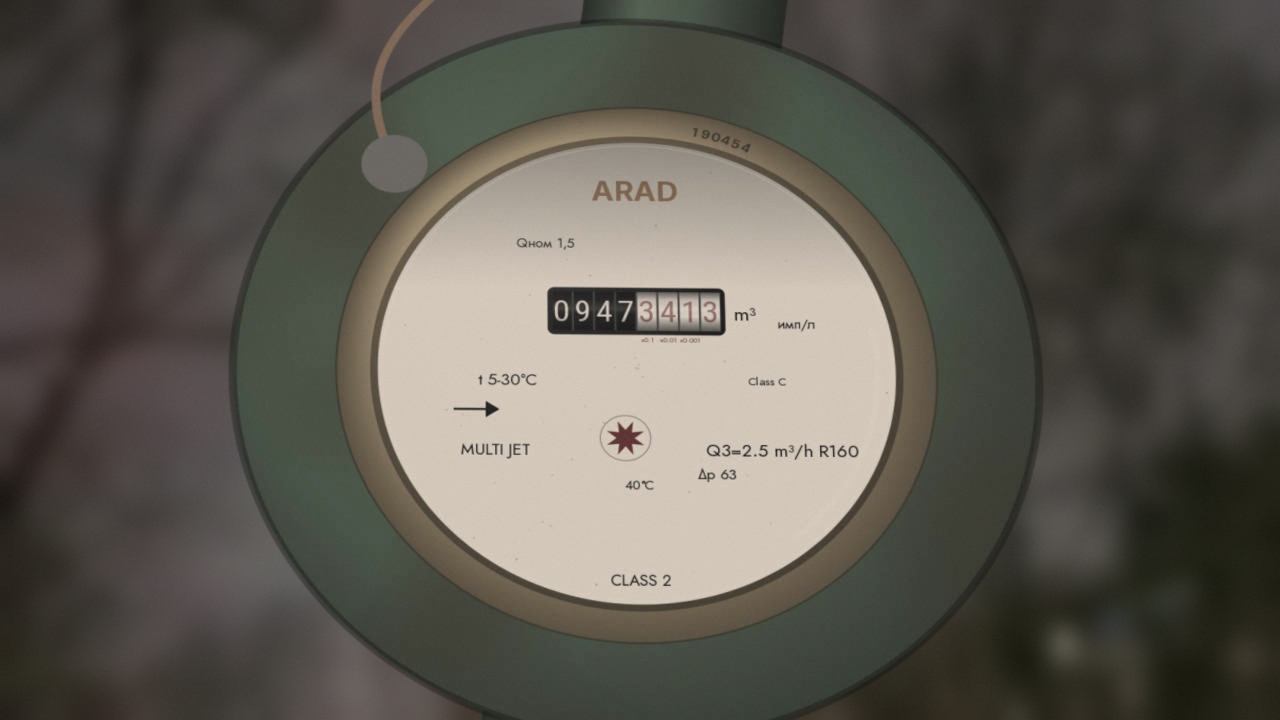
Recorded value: 947.3413 m³
